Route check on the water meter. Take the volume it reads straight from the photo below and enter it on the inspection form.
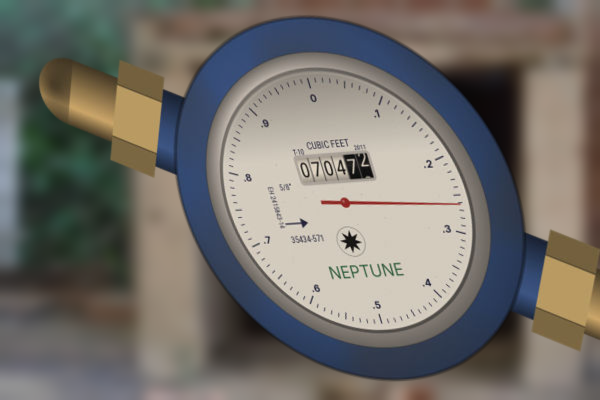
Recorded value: 70472.26 ft³
